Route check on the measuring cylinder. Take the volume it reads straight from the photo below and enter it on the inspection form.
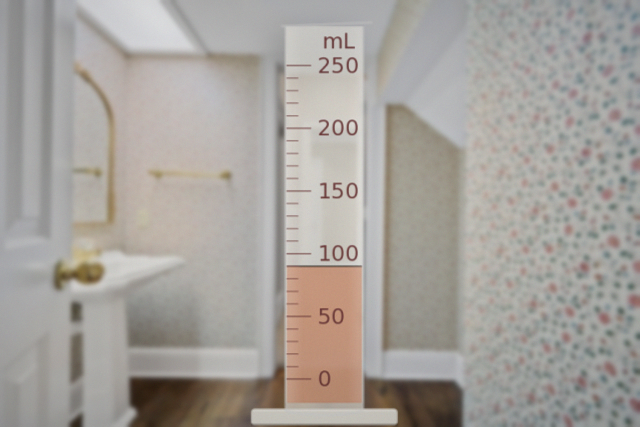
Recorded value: 90 mL
